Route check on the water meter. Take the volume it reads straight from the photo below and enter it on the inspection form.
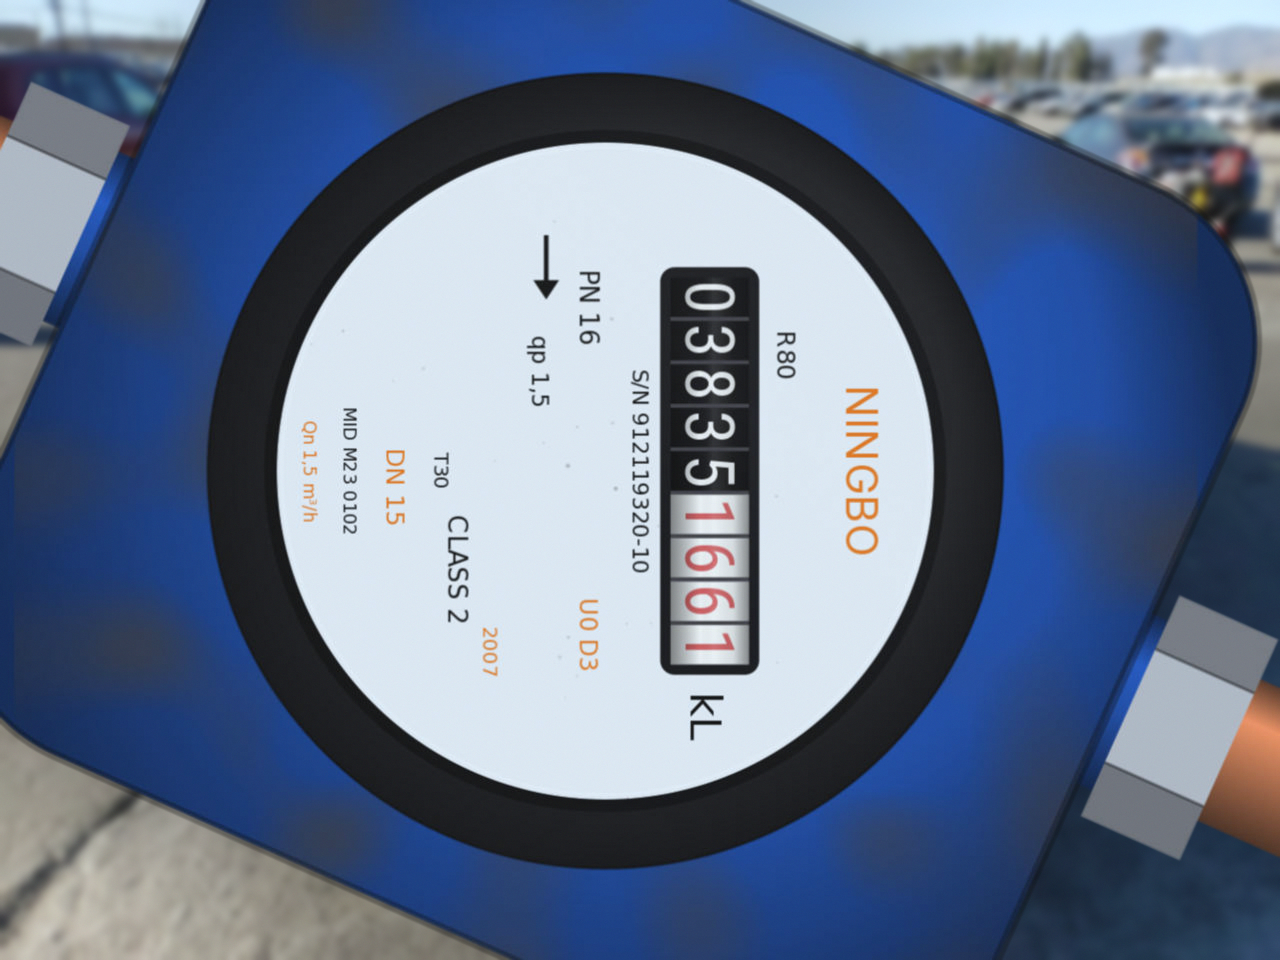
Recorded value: 3835.1661 kL
